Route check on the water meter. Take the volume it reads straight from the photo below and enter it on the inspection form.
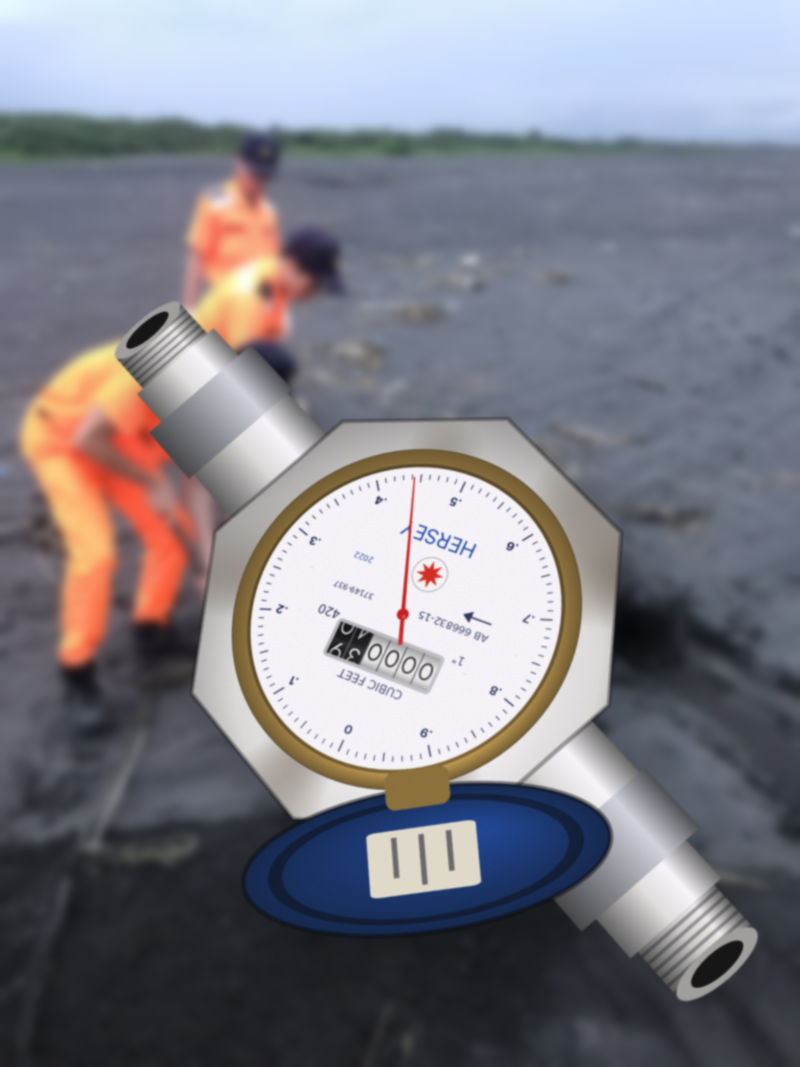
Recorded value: 39.44 ft³
